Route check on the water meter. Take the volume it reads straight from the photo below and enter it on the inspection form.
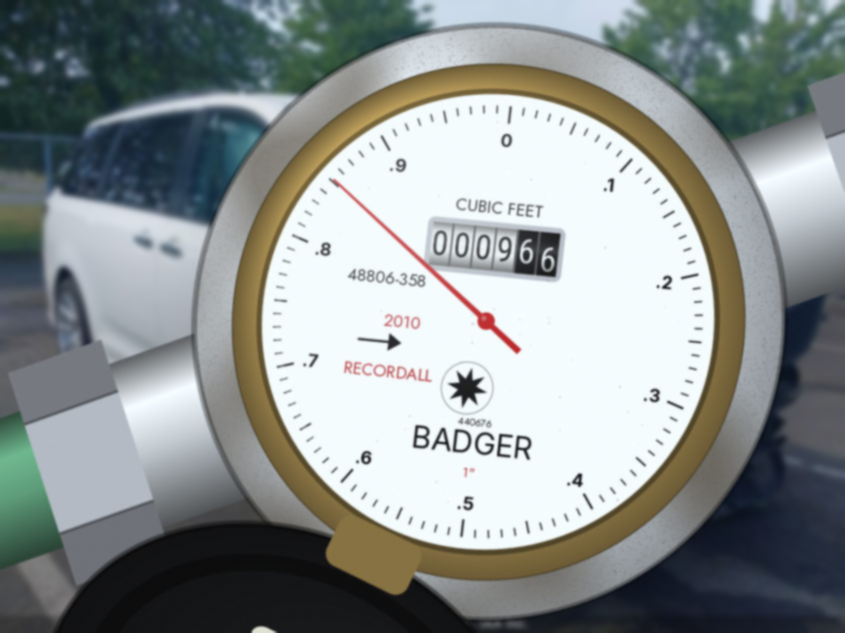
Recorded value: 965.85 ft³
